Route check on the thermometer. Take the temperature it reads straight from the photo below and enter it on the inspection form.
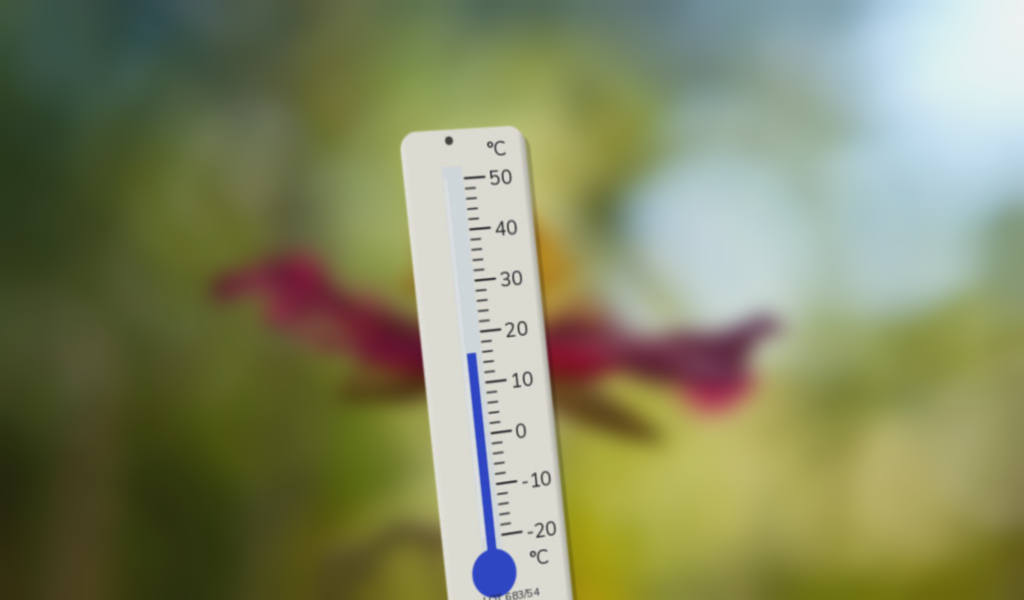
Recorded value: 16 °C
